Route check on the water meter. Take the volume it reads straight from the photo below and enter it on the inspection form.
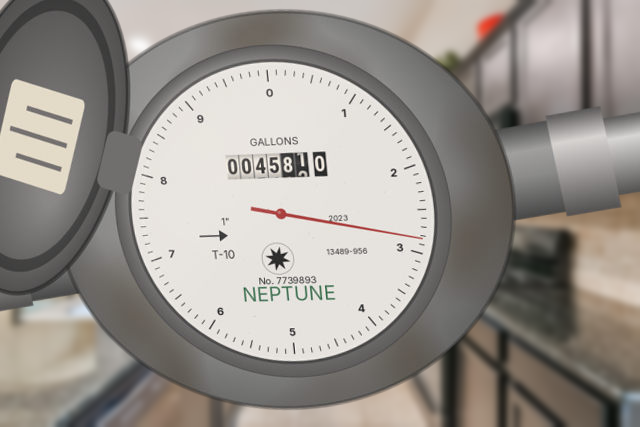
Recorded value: 45812.8 gal
